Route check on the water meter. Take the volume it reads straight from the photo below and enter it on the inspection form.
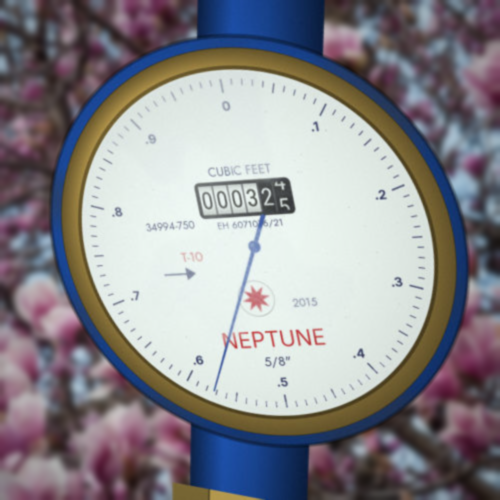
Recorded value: 324.57 ft³
